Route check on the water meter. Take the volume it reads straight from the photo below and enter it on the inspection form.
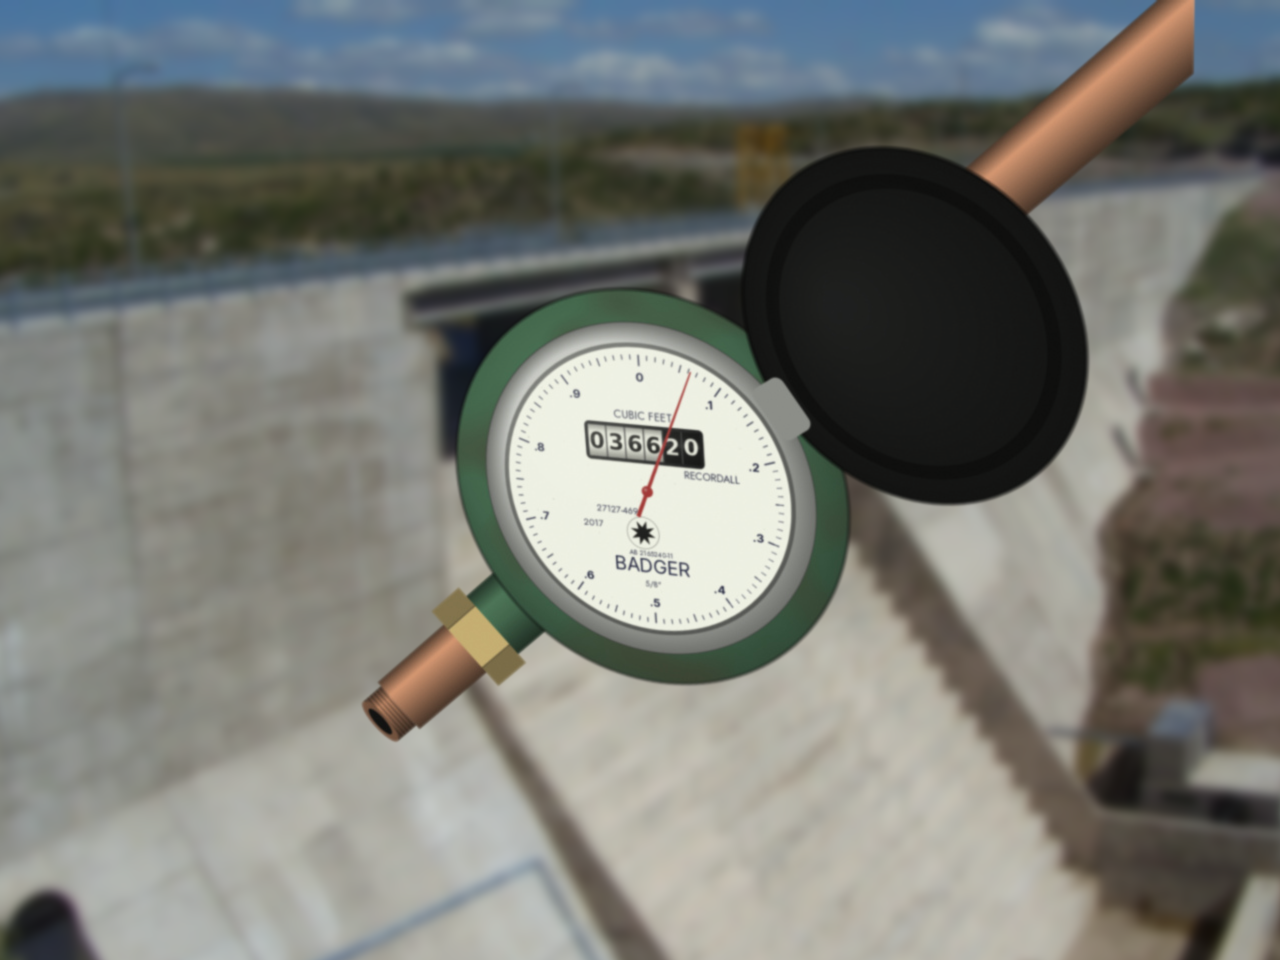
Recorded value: 36620.06 ft³
